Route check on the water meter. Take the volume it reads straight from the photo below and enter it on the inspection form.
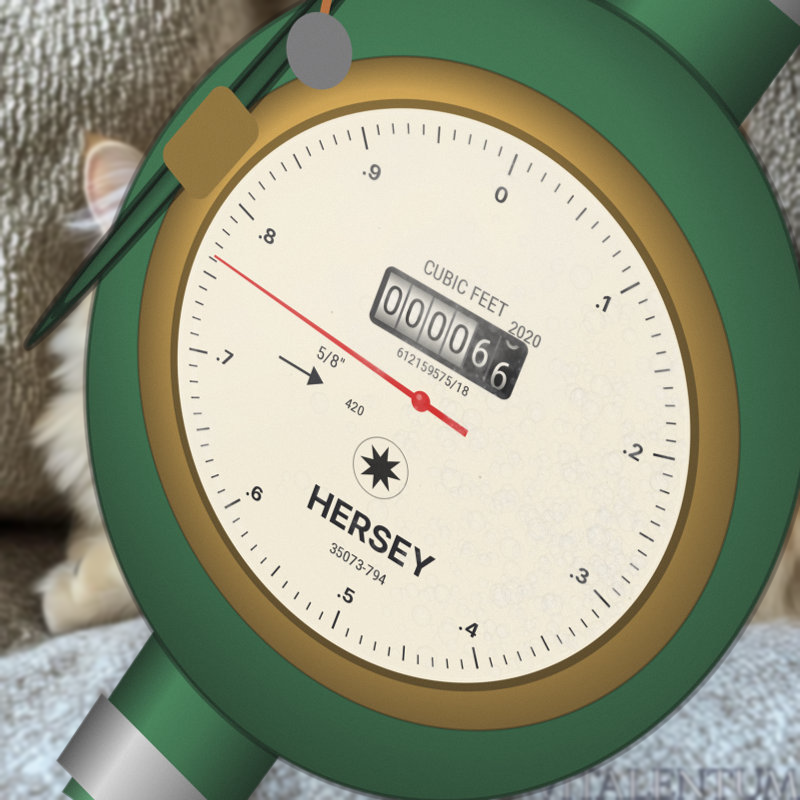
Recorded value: 65.76 ft³
